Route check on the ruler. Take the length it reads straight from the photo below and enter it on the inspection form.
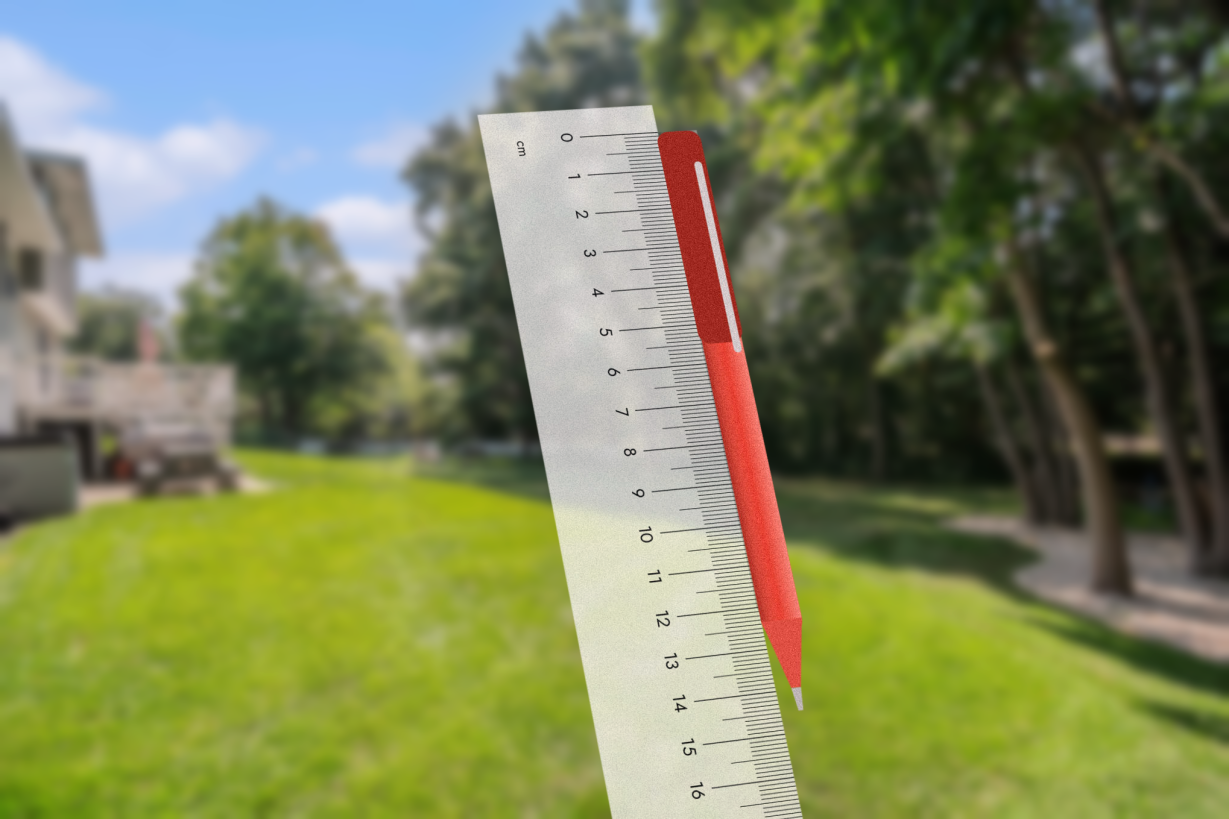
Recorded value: 14.5 cm
